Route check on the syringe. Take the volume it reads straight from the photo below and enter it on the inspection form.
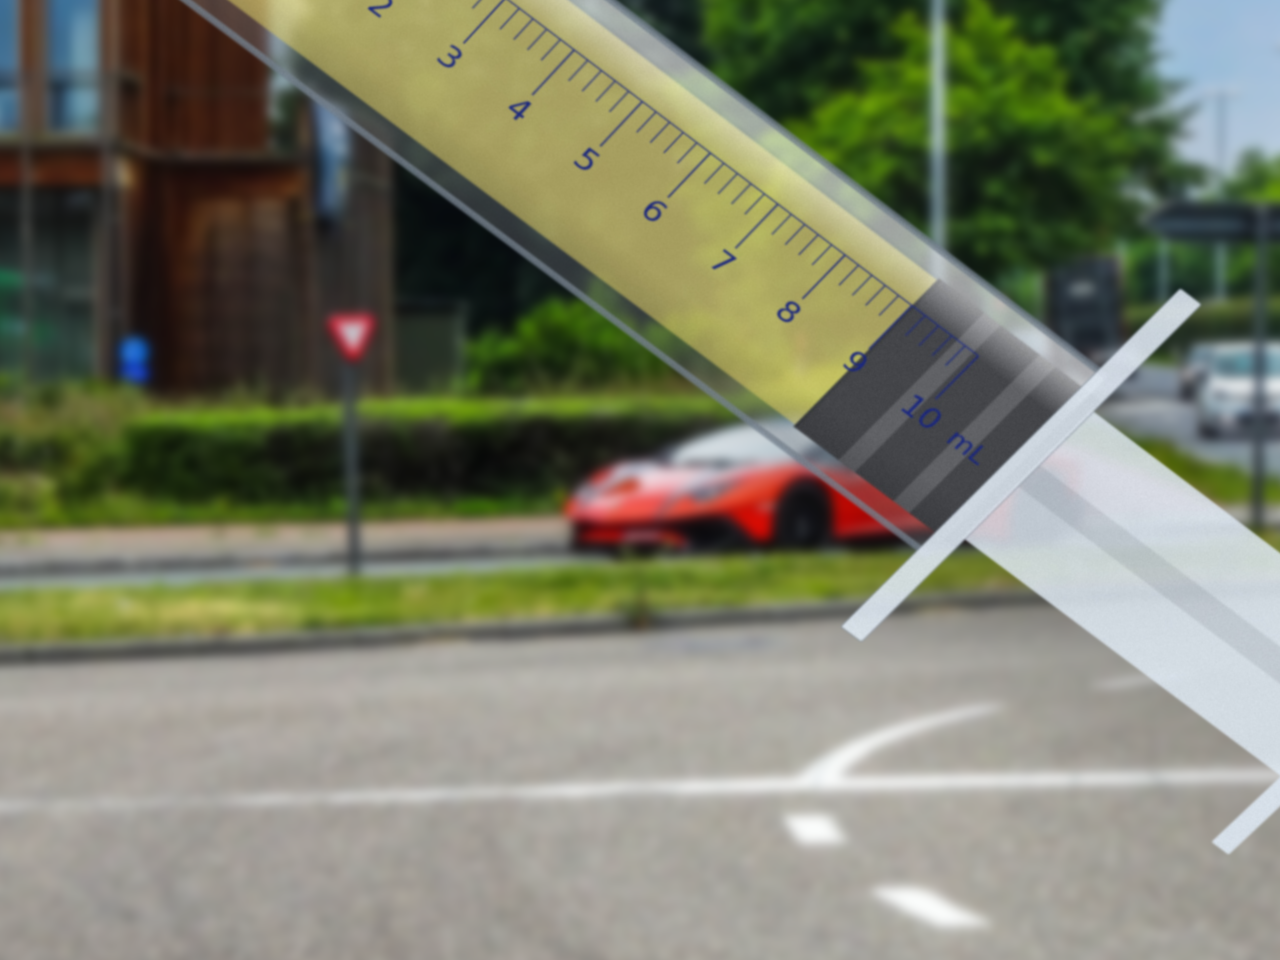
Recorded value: 9 mL
